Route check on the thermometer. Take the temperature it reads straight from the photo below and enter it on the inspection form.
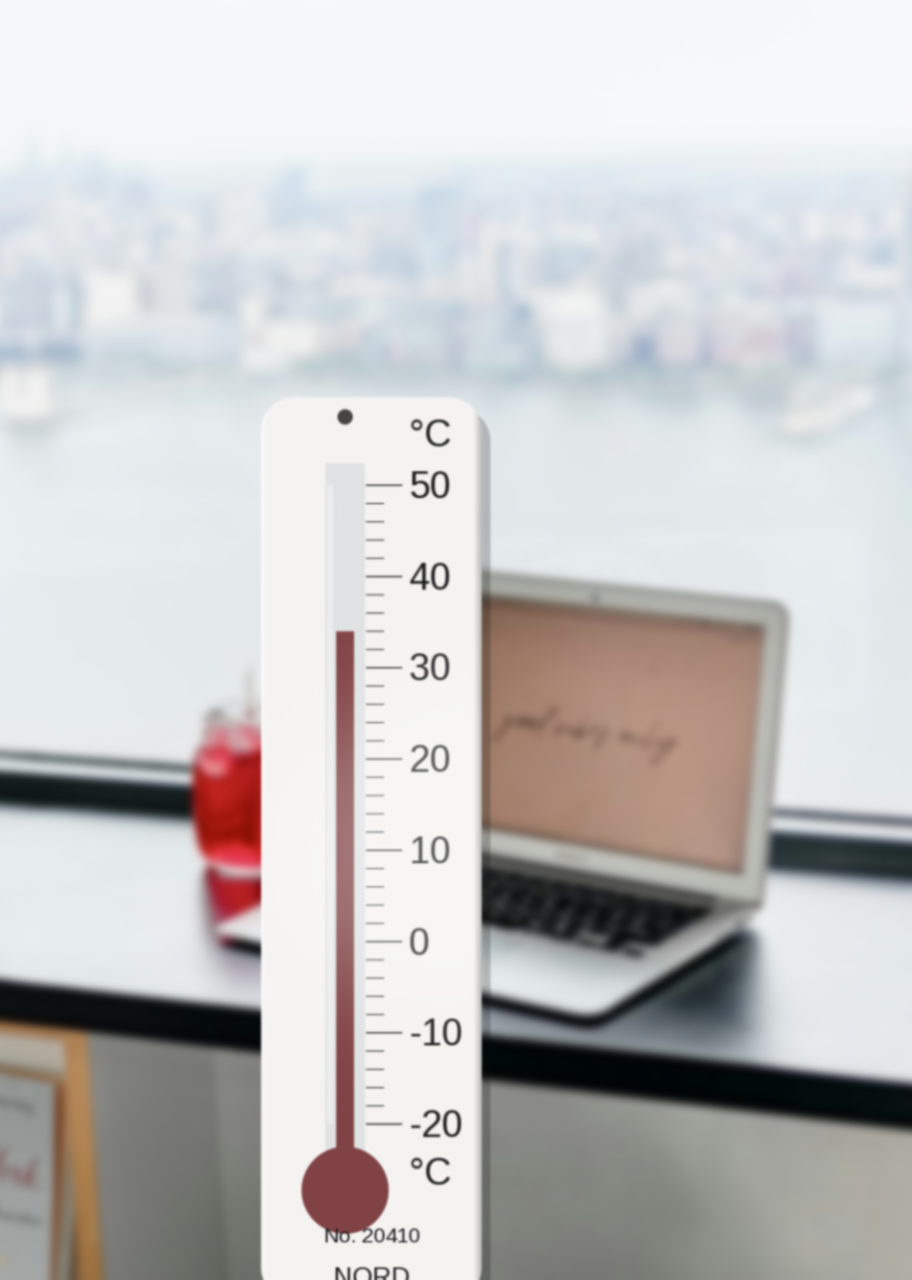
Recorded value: 34 °C
